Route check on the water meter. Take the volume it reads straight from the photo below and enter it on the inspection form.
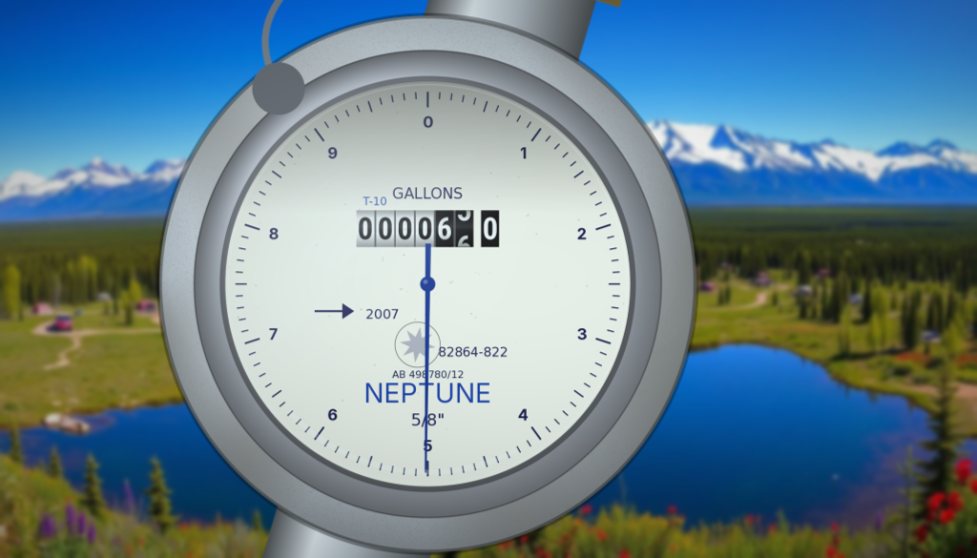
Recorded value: 655.0 gal
